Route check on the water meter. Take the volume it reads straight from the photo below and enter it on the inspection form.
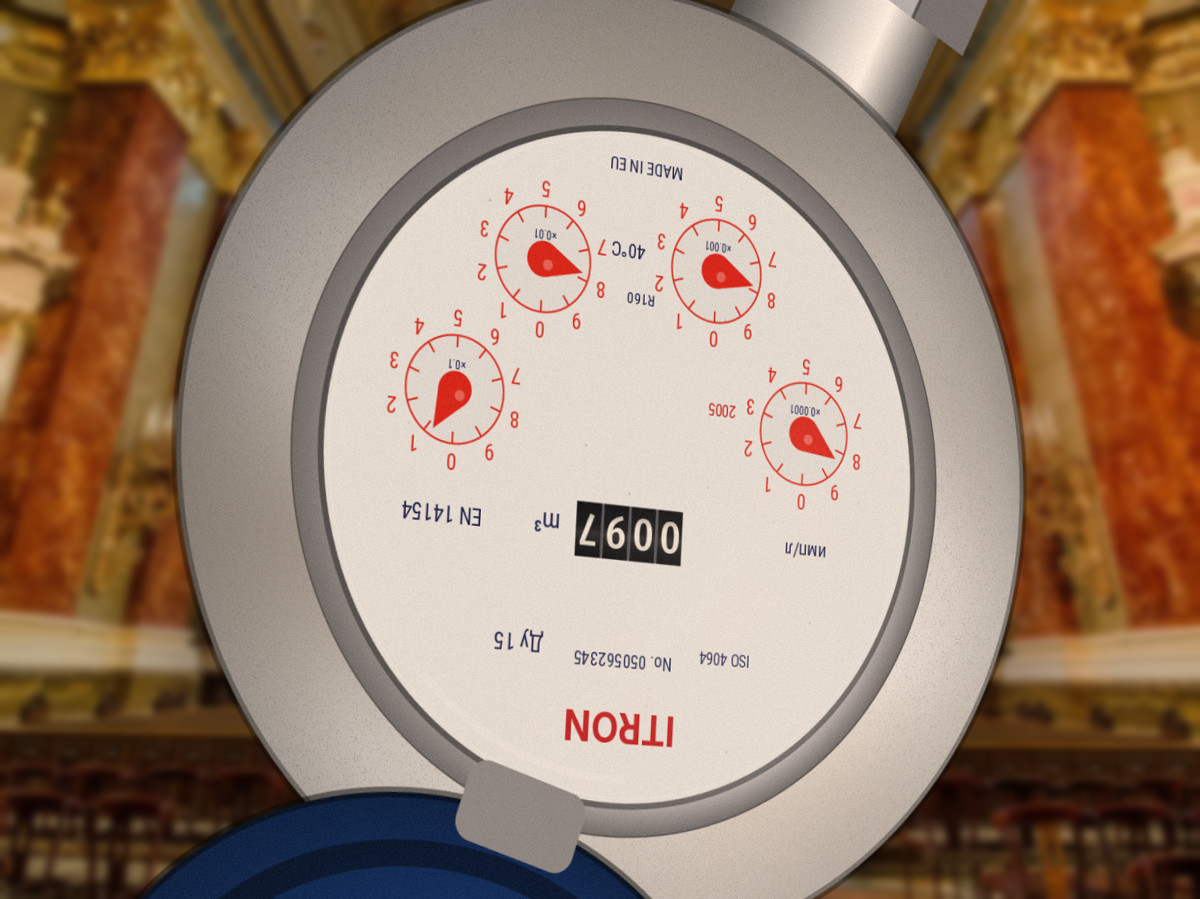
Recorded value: 97.0778 m³
